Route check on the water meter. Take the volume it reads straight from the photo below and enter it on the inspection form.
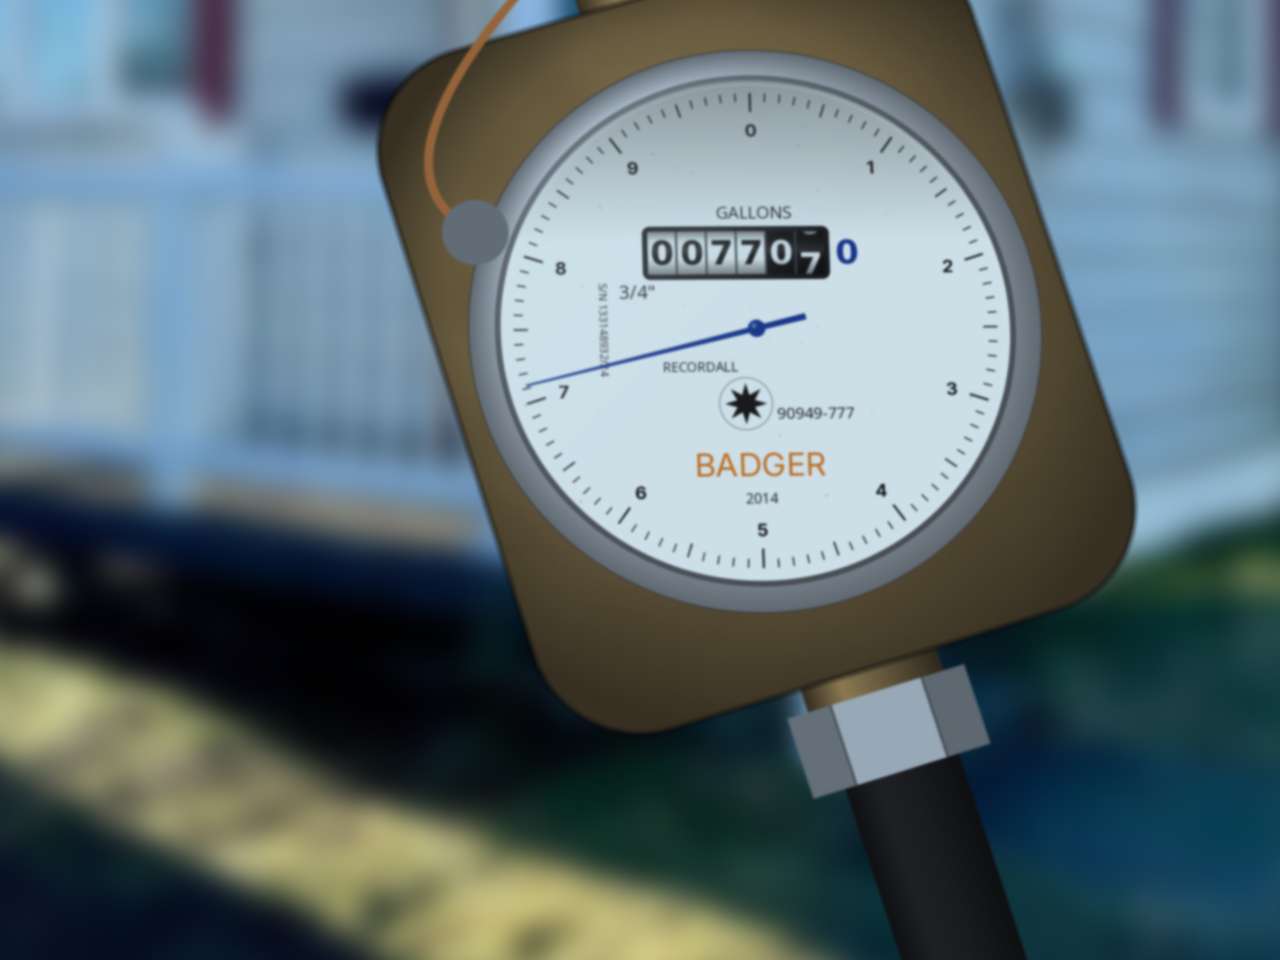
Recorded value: 77067.1 gal
